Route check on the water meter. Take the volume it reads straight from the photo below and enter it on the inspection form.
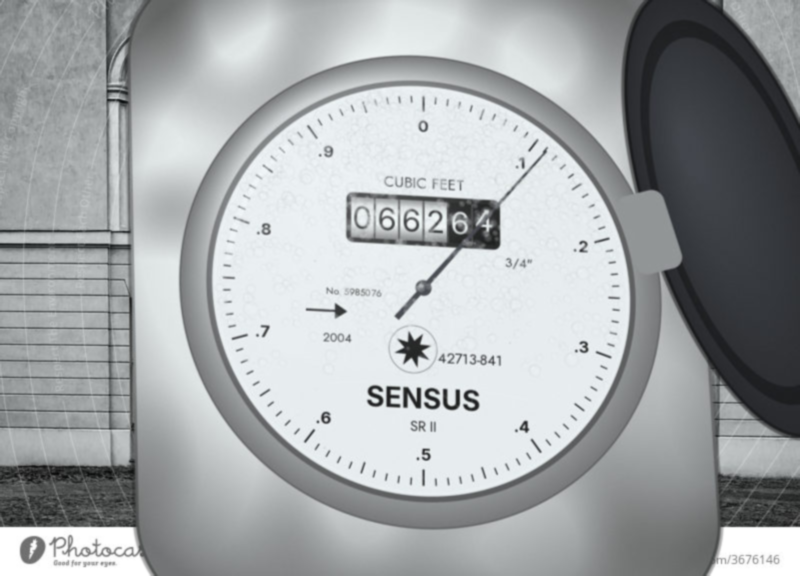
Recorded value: 66264.11 ft³
